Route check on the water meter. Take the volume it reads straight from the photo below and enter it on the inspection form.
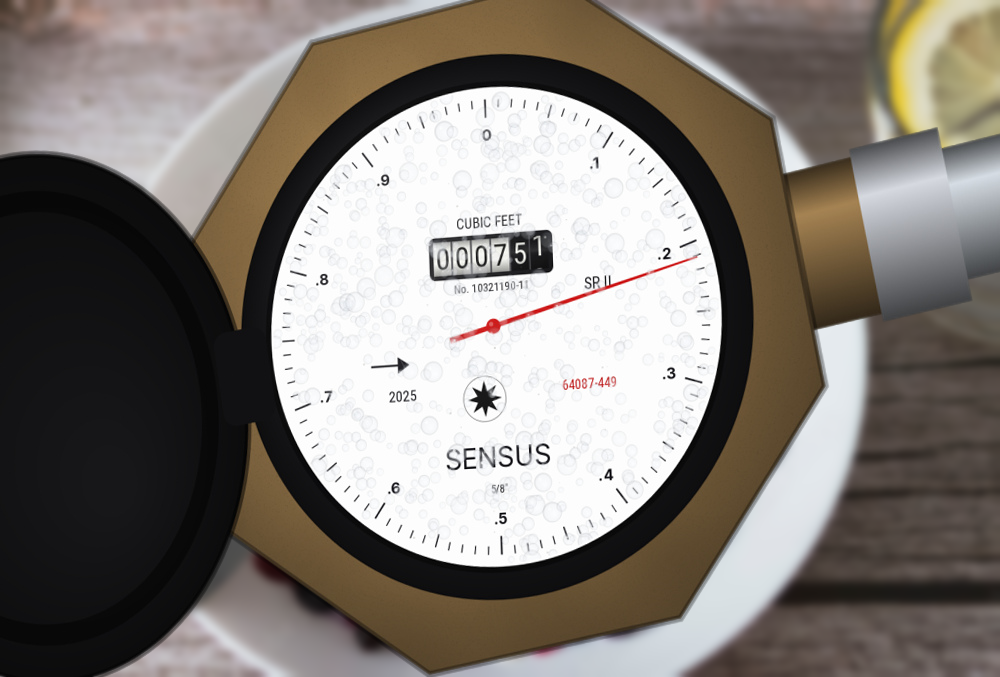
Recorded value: 751.21 ft³
